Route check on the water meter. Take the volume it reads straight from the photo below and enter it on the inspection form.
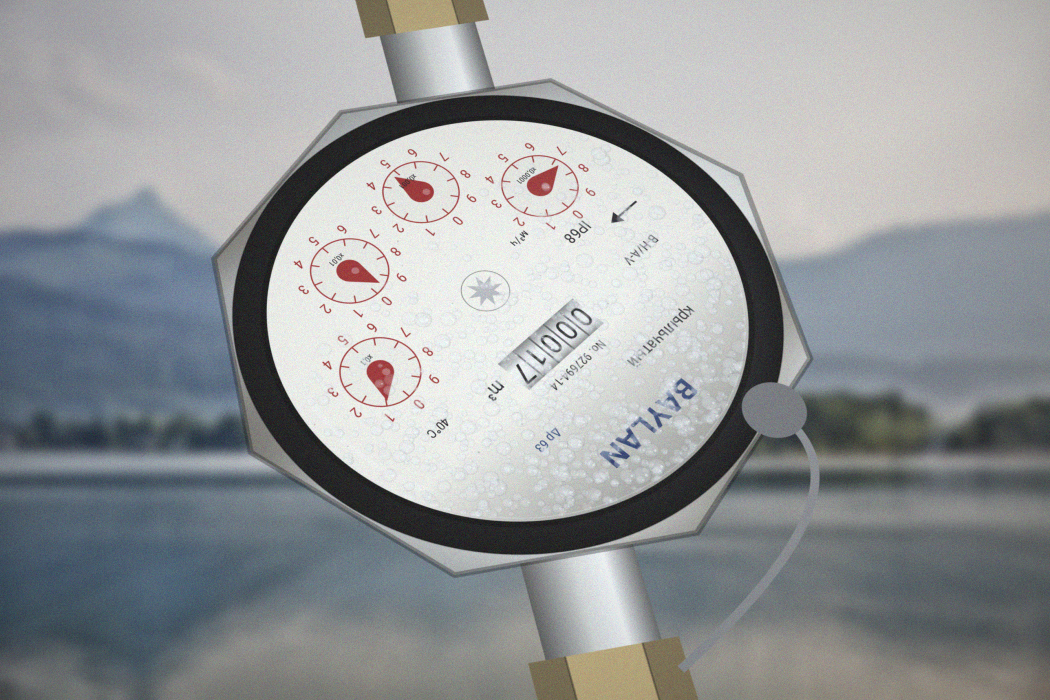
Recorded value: 17.0947 m³
